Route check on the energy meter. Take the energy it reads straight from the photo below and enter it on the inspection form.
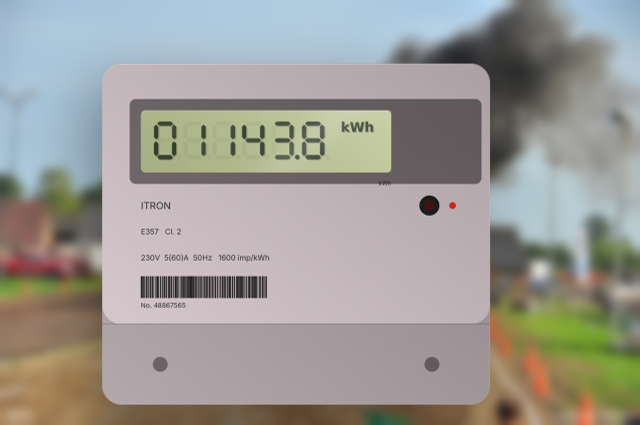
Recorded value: 1143.8 kWh
